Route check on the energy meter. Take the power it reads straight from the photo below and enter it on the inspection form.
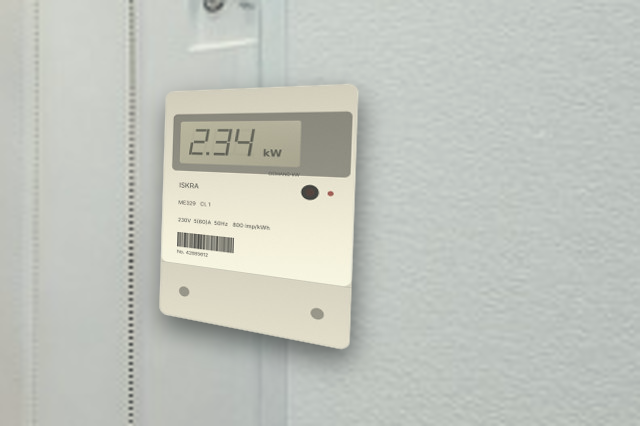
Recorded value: 2.34 kW
